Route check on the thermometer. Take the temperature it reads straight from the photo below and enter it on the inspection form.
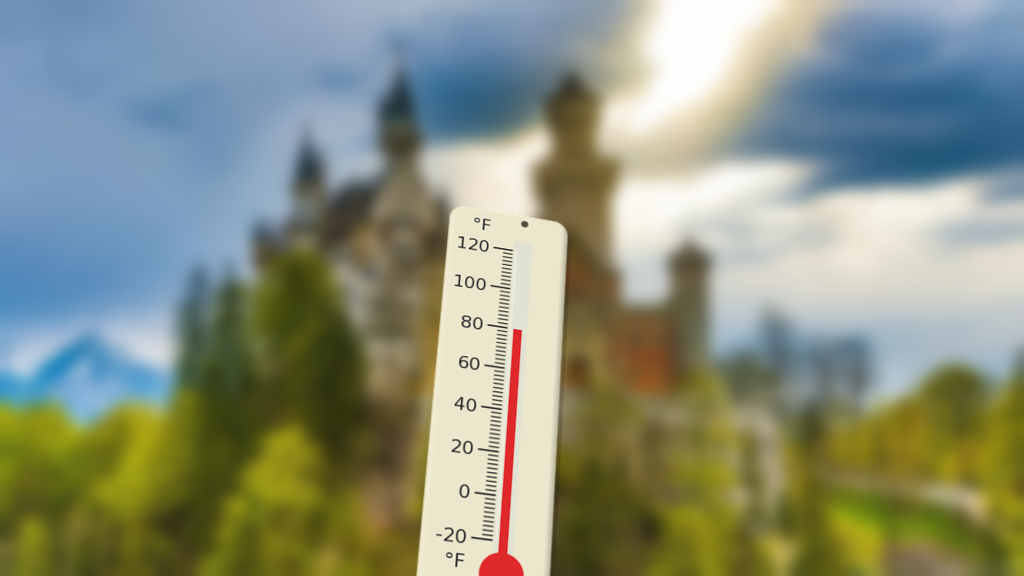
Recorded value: 80 °F
